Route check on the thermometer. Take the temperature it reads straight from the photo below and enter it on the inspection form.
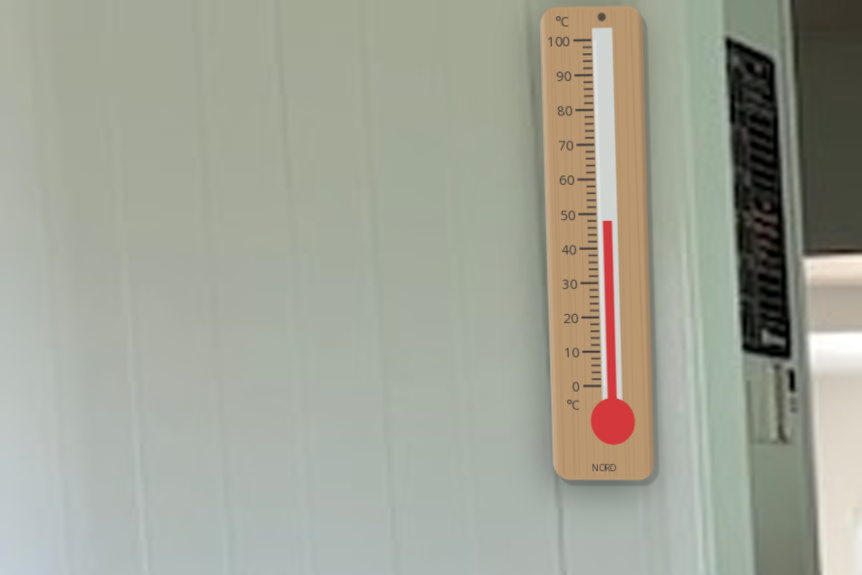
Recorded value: 48 °C
